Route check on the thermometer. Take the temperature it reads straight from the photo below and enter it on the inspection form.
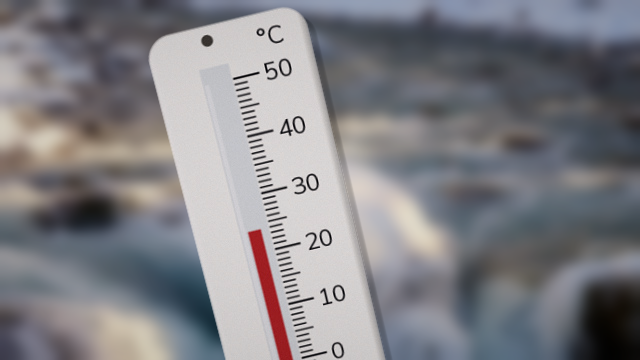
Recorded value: 24 °C
